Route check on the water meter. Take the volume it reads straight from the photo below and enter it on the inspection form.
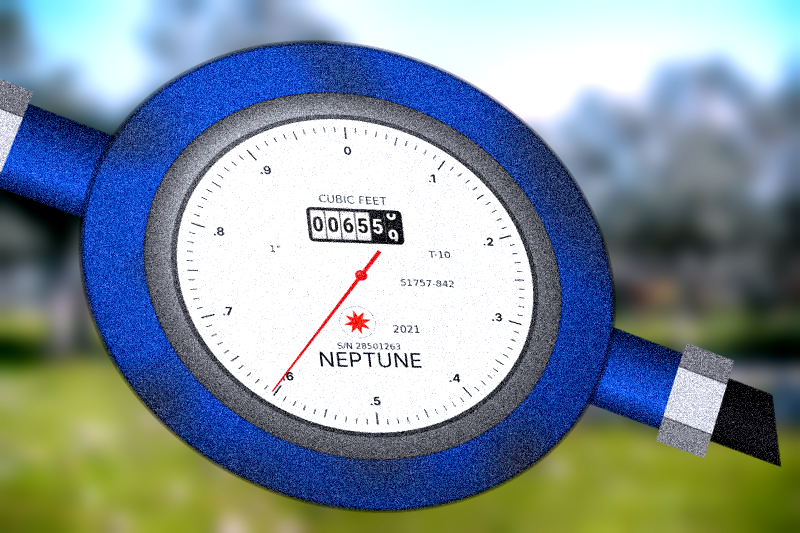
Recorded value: 6558.60 ft³
